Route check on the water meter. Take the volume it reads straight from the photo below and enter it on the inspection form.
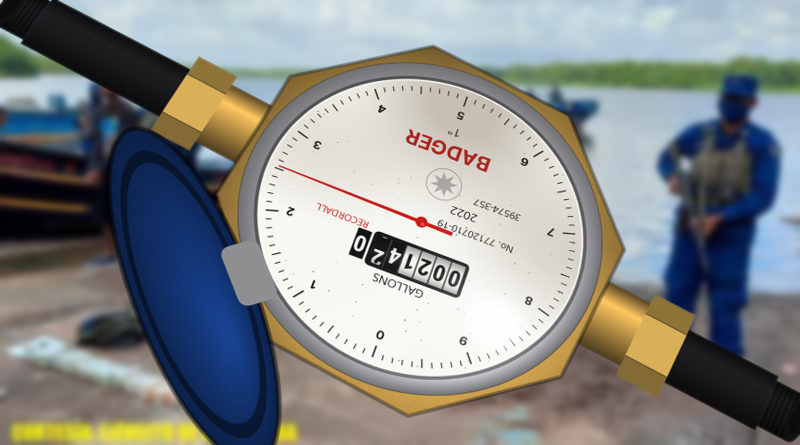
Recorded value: 21422.5 gal
